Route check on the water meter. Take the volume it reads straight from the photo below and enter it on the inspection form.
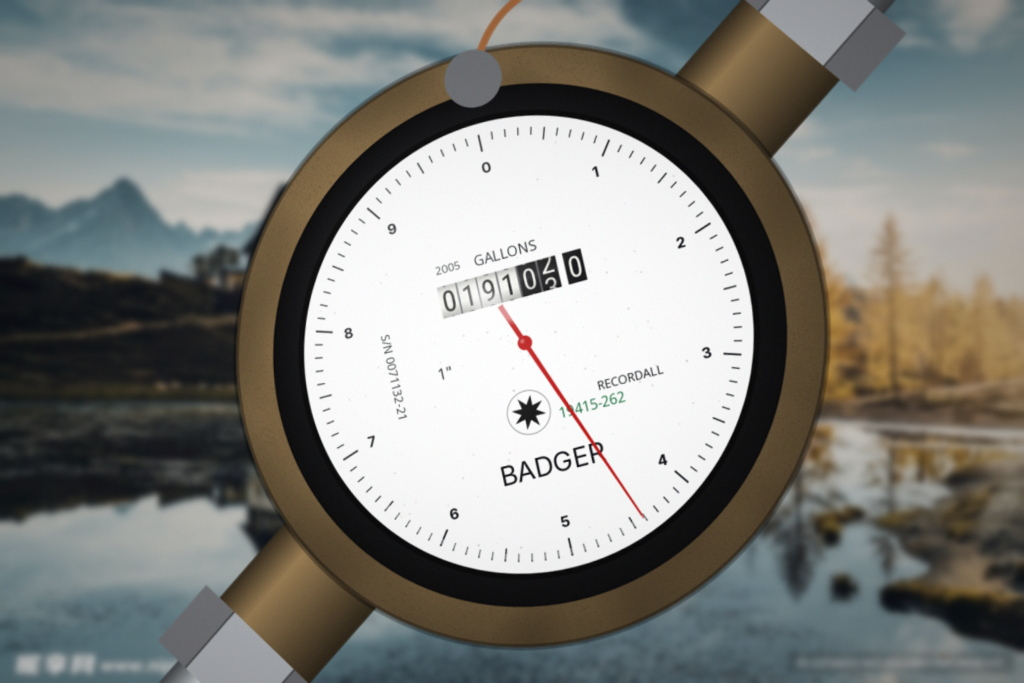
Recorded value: 191024.4 gal
